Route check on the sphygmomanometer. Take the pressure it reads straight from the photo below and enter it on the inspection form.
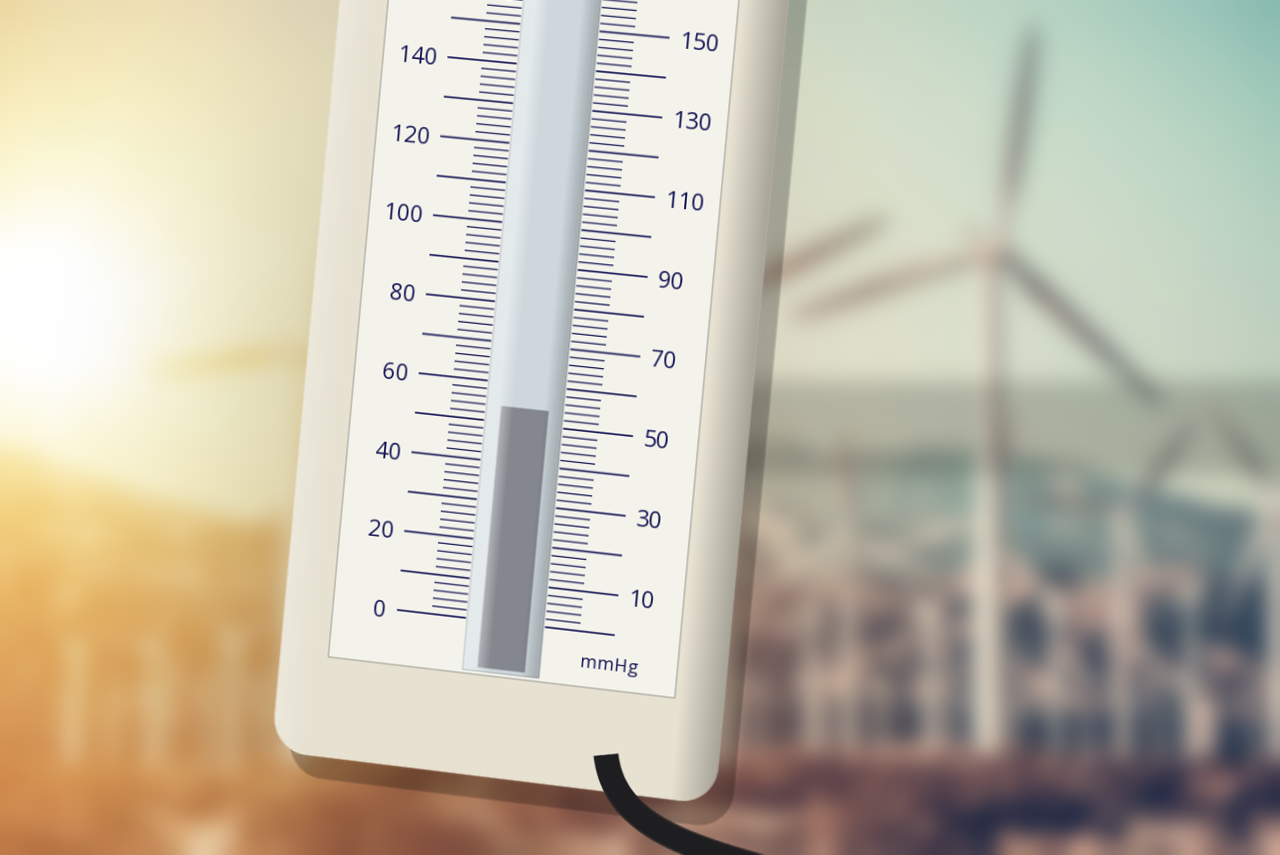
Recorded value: 54 mmHg
